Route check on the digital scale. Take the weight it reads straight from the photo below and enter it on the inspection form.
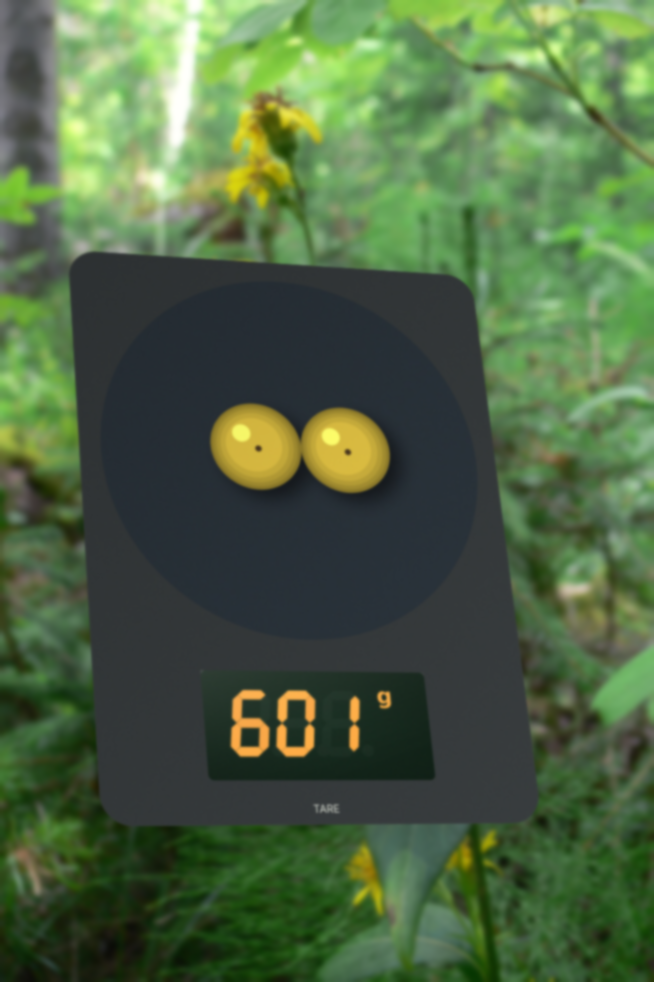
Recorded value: 601 g
